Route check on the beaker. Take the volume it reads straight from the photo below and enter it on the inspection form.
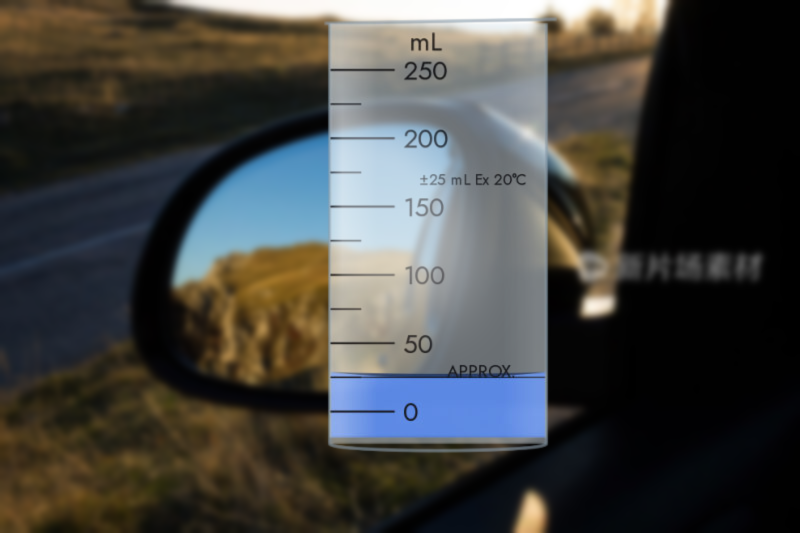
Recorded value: 25 mL
